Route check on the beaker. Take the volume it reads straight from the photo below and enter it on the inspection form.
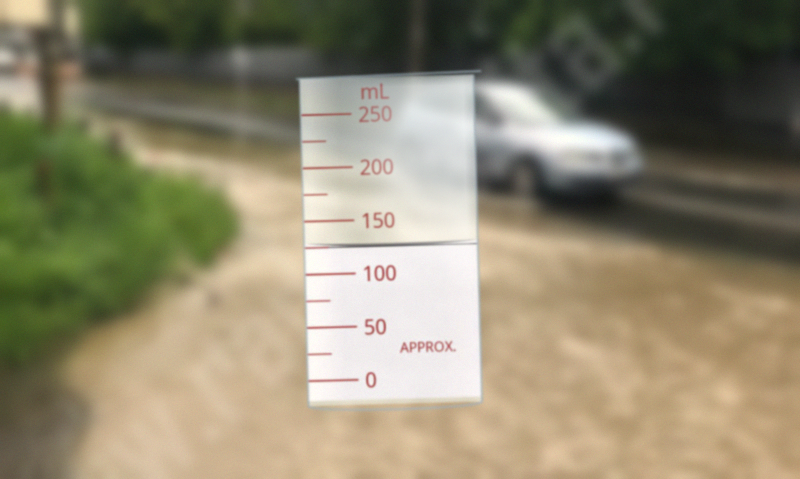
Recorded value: 125 mL
